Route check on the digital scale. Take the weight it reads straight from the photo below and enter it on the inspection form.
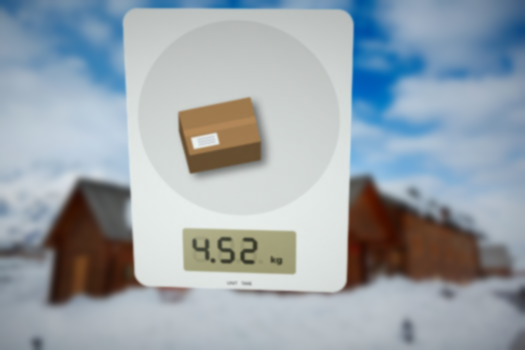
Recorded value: 4.52 kg
